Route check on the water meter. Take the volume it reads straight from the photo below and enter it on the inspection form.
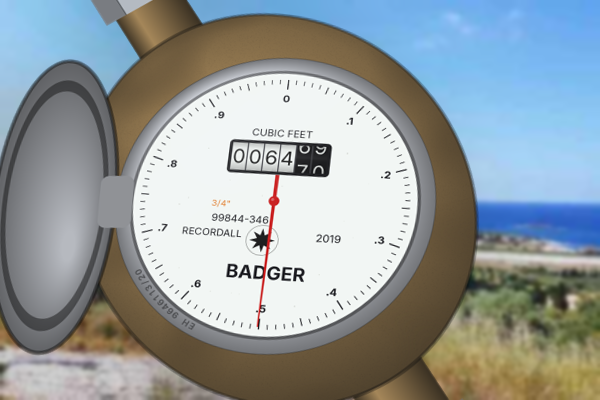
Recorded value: 6469.50 ft³
